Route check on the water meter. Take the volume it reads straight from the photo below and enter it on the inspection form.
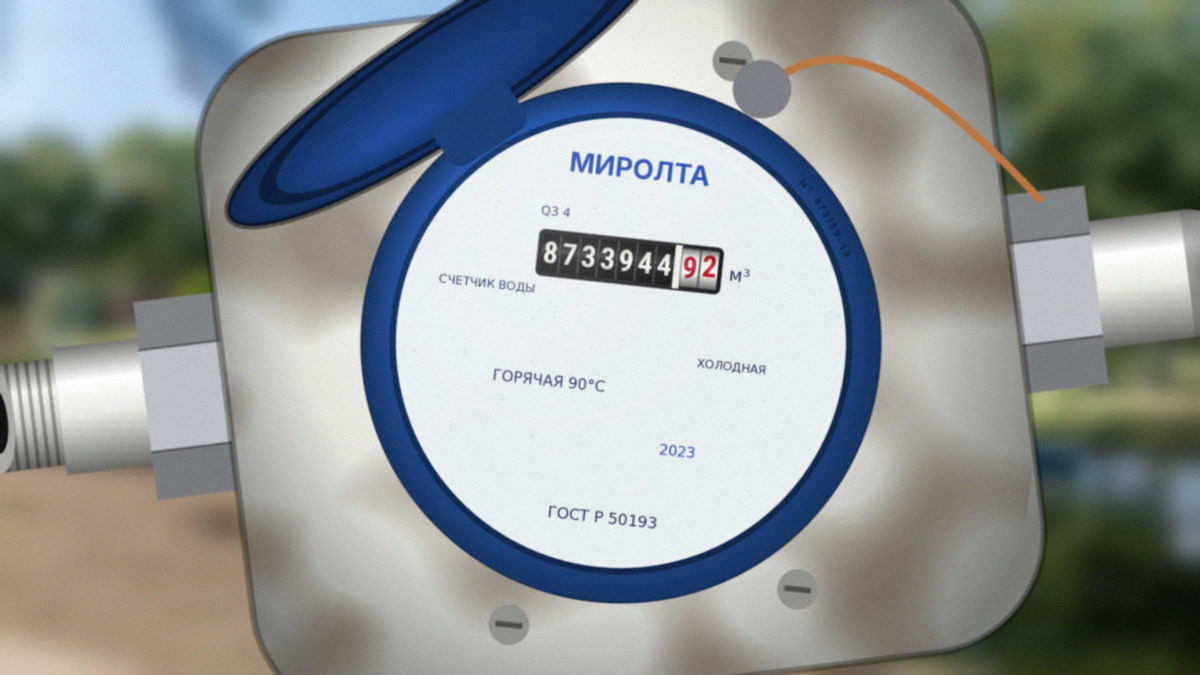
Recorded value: 8733944.92 m³
